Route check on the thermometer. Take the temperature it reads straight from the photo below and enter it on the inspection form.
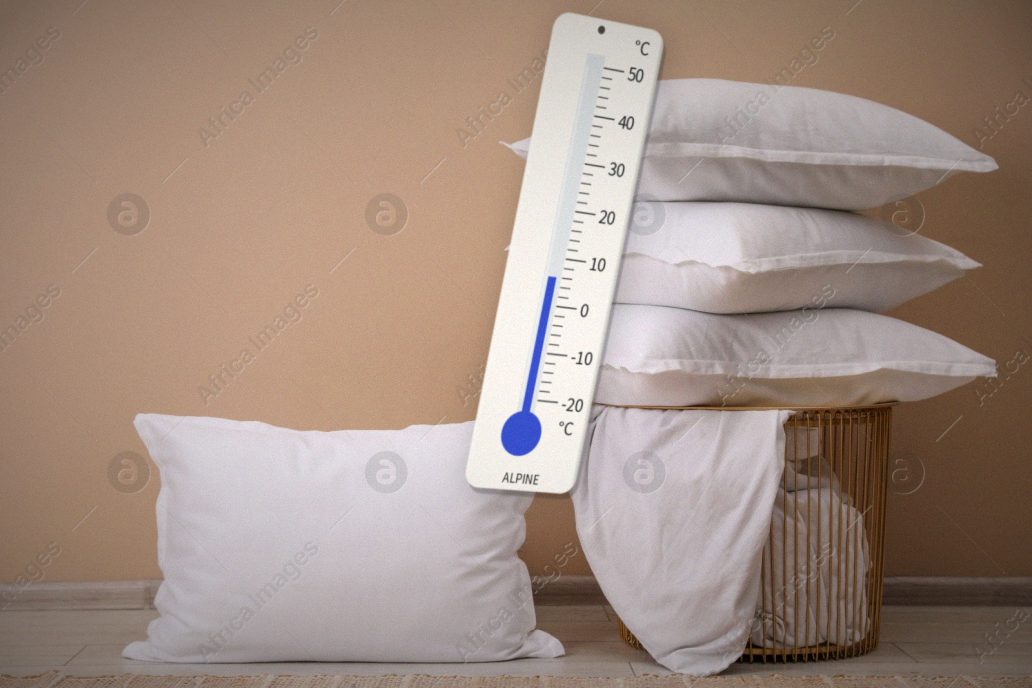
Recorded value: 6 °C
